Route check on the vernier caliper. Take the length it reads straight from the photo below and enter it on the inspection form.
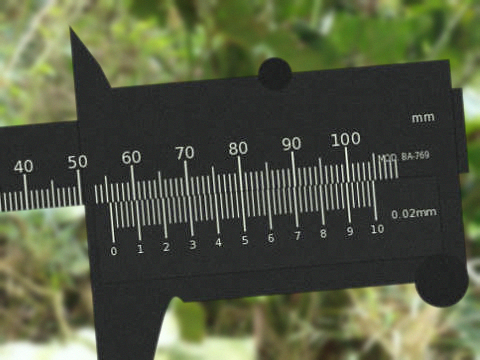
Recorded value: 55.5 mm
